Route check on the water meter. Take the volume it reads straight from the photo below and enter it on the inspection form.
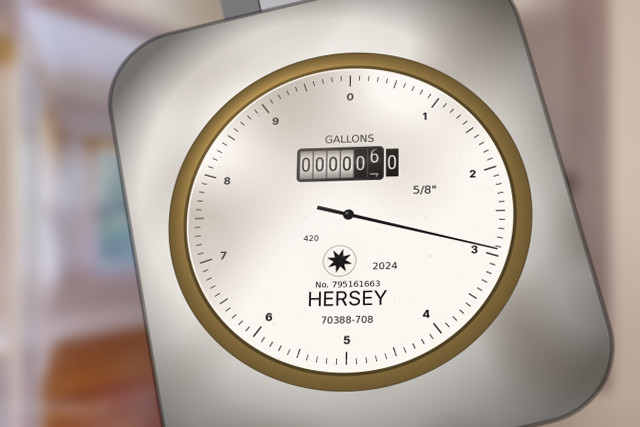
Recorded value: 62.9 gal
